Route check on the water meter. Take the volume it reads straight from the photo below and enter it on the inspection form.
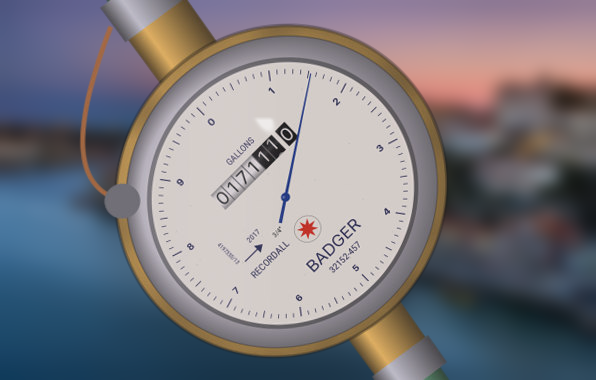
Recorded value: 171111.5 gal
